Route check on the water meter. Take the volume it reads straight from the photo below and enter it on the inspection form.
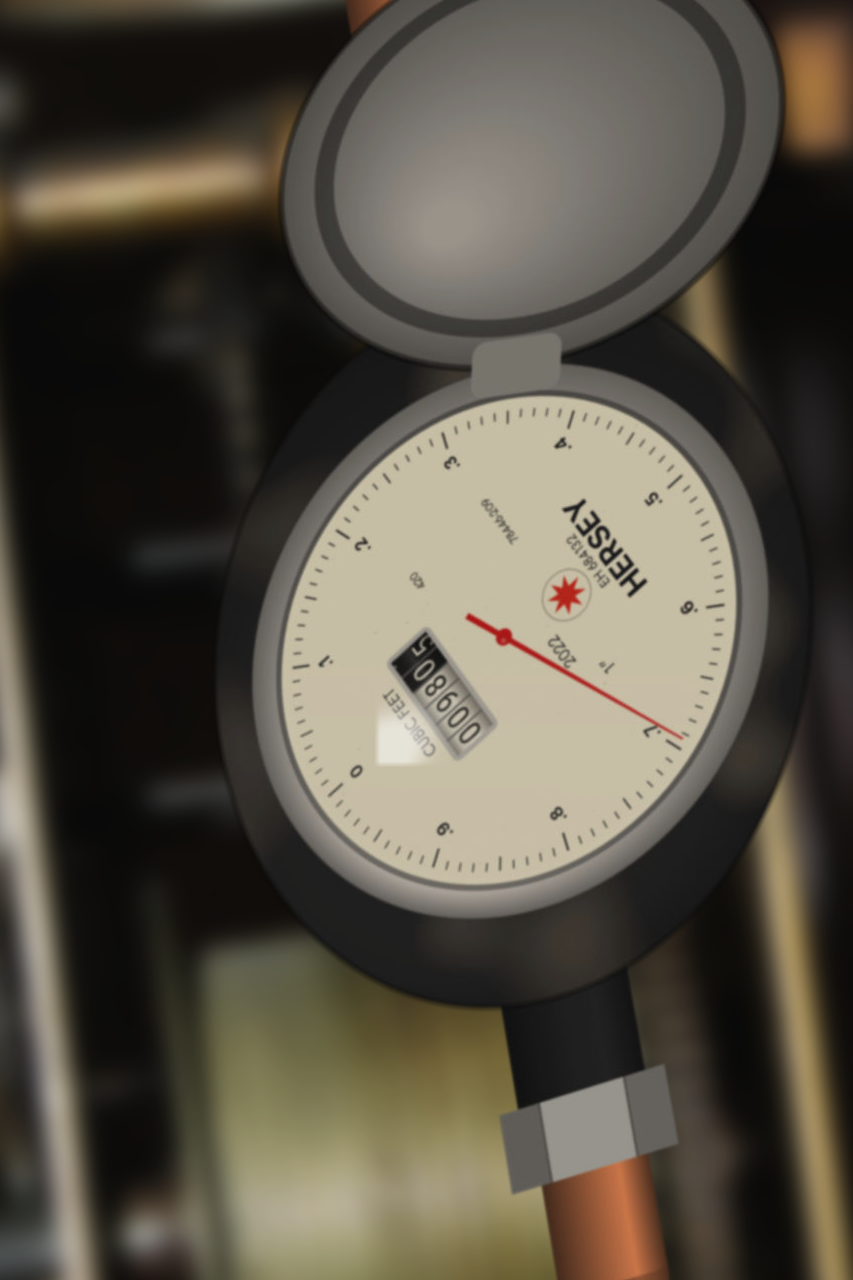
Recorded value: 9804.69 ft³
